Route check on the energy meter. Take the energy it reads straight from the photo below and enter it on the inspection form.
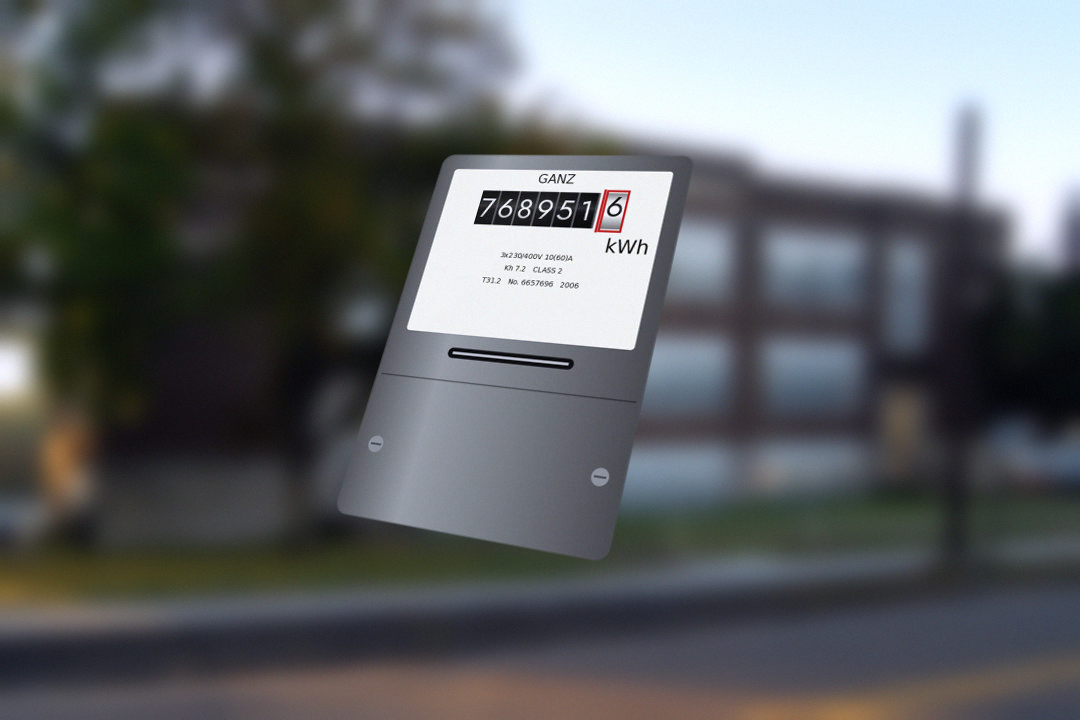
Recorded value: 768951.6 kWh
